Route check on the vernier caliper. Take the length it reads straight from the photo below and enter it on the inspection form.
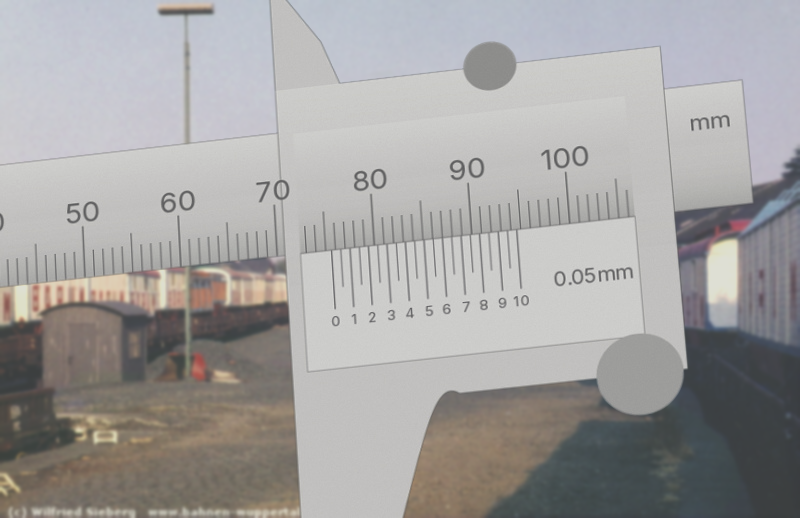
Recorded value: 75.6 mm
